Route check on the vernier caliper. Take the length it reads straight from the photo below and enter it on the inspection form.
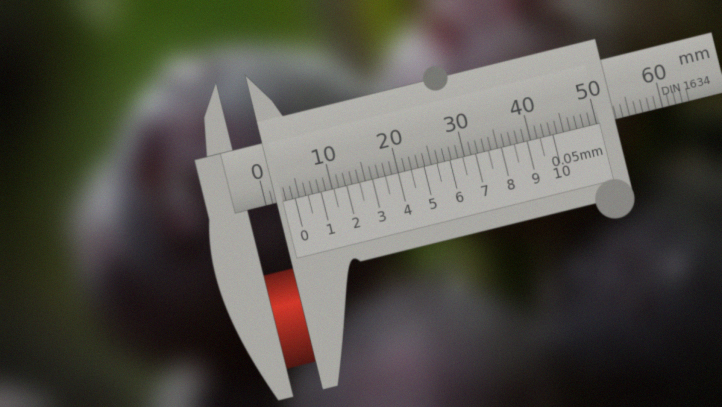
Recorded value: 4.4 mm
